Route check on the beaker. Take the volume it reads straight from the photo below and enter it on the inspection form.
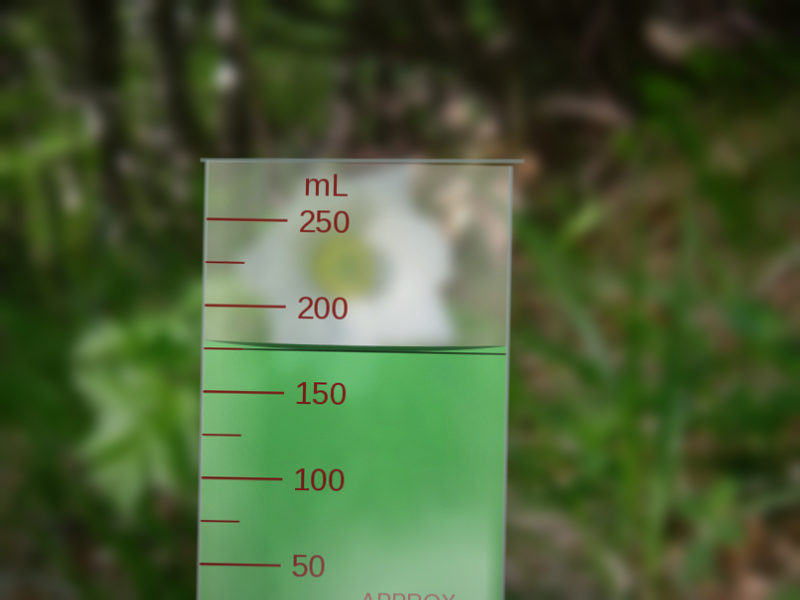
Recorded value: 175 mL
